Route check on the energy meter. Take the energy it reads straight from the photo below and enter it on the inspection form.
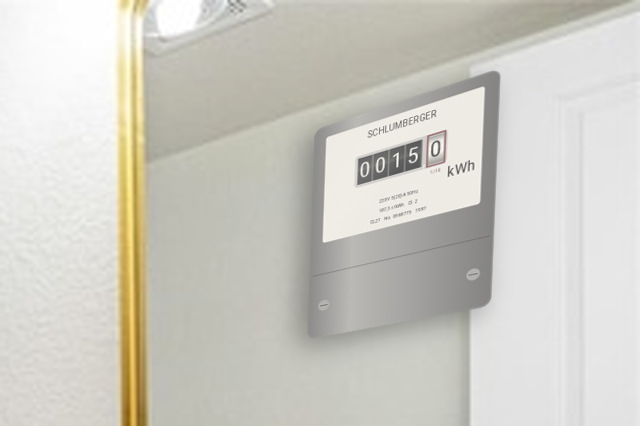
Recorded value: 15.0 kWh
